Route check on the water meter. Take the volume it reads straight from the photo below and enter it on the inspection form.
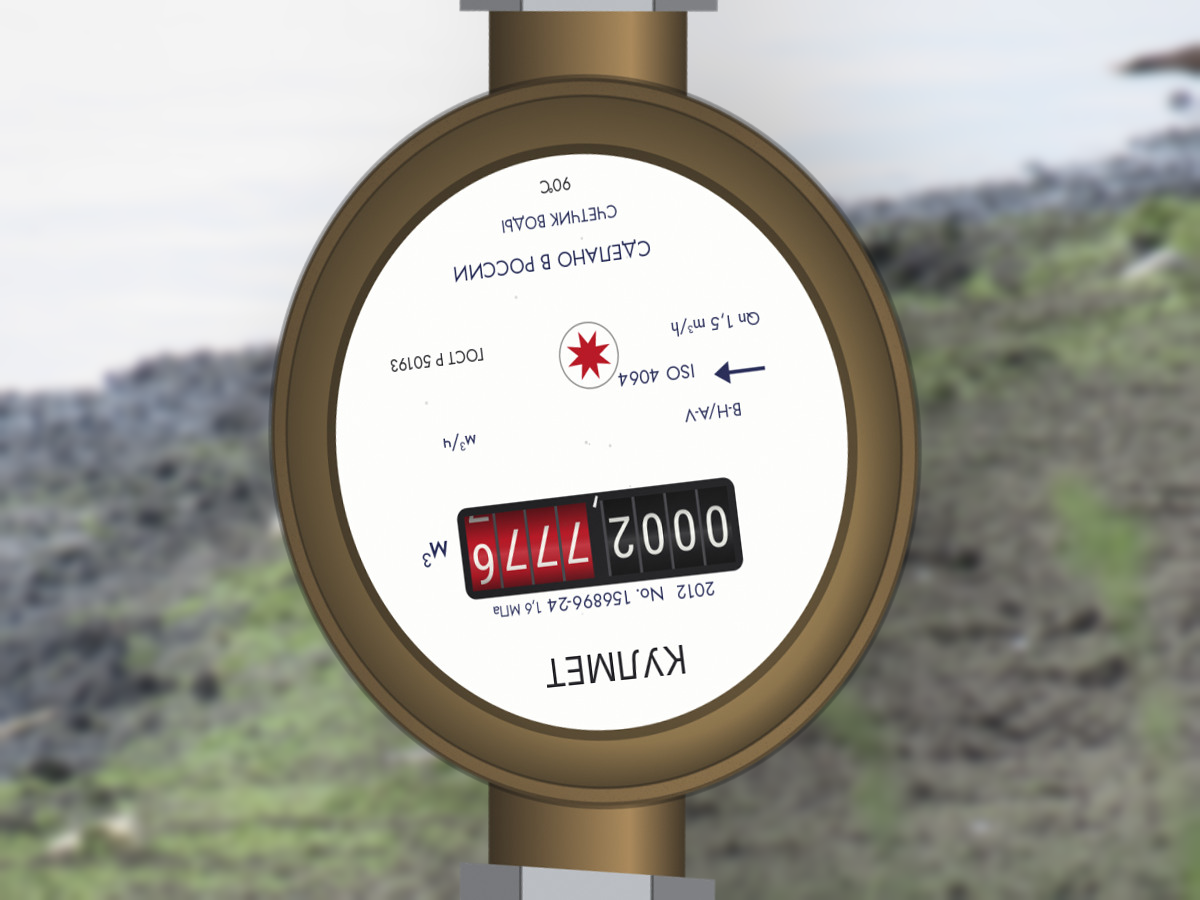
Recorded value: 2.7776 m³
